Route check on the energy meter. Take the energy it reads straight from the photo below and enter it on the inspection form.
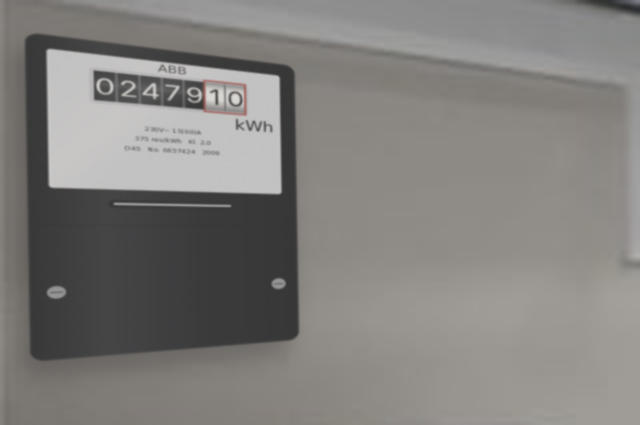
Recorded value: 2479.10 kWh
